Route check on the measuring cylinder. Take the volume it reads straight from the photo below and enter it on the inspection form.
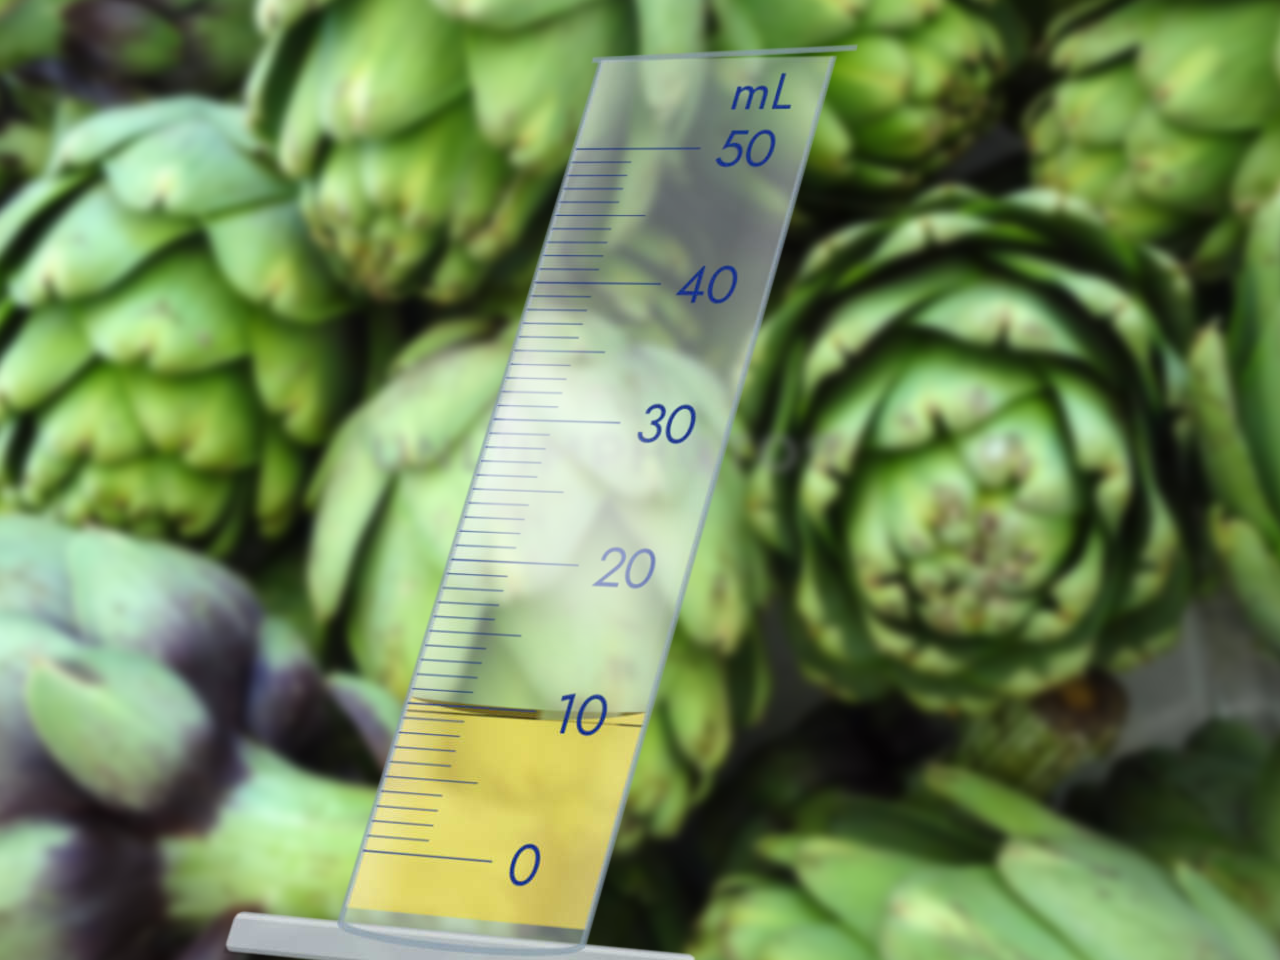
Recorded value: 9.5 mL
